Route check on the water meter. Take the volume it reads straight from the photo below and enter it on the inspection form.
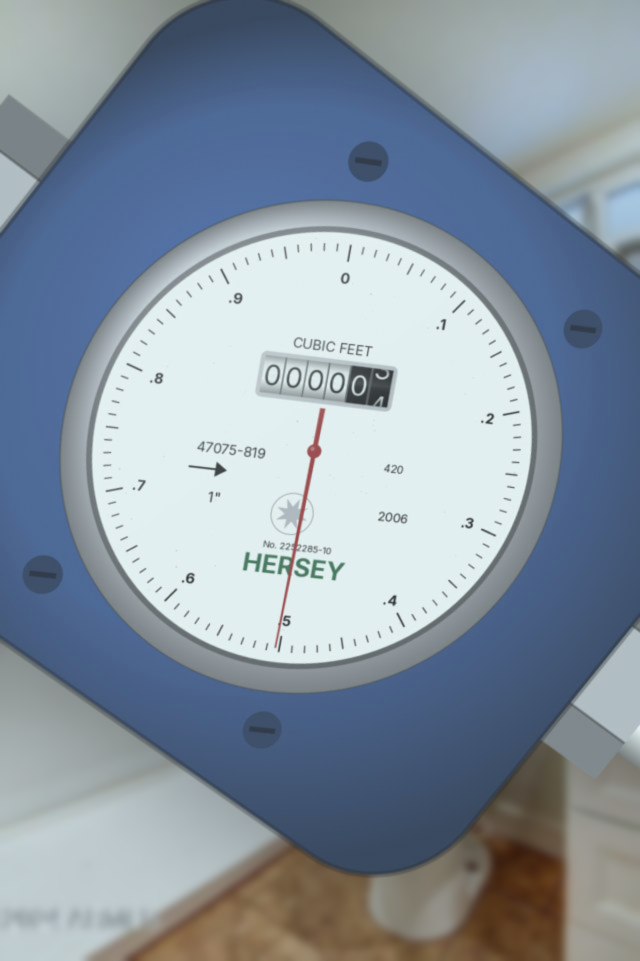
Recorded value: 3.50 ft³
